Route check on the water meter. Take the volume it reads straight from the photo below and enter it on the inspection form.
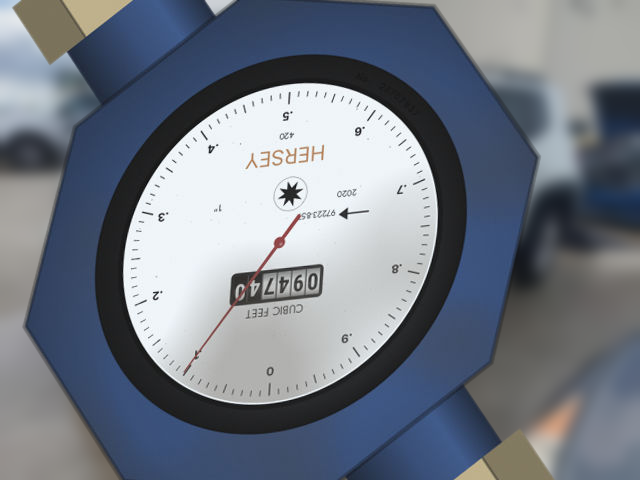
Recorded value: 94740.10 ft³
